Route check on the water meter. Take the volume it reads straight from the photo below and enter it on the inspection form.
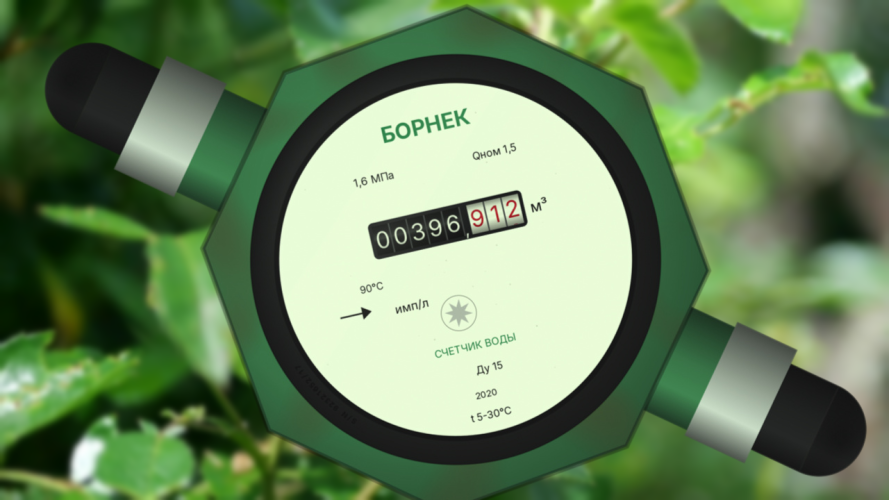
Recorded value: 396.912 m³
